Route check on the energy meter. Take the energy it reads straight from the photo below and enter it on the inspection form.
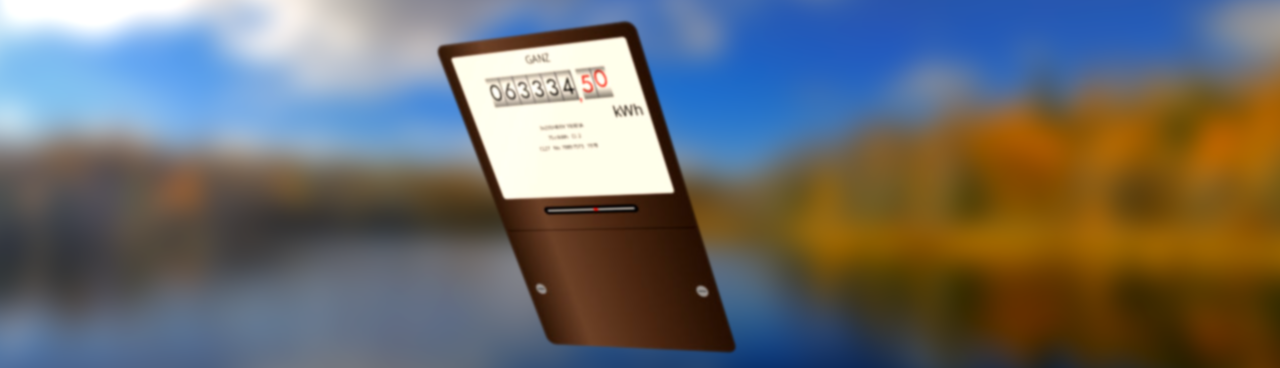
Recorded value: 63334.50 kWh
